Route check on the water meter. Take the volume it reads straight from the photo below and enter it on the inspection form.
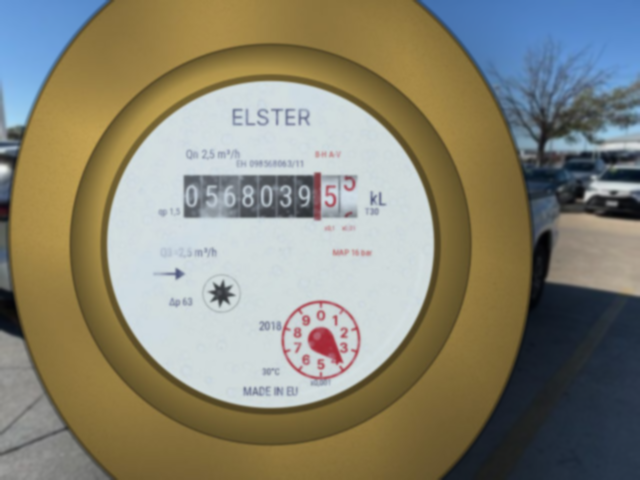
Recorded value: 568039.553 kL
